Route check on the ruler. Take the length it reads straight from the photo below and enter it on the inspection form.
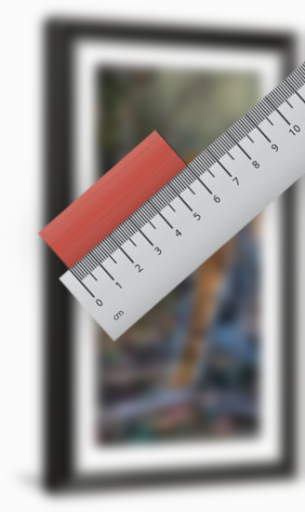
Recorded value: 6 cm
